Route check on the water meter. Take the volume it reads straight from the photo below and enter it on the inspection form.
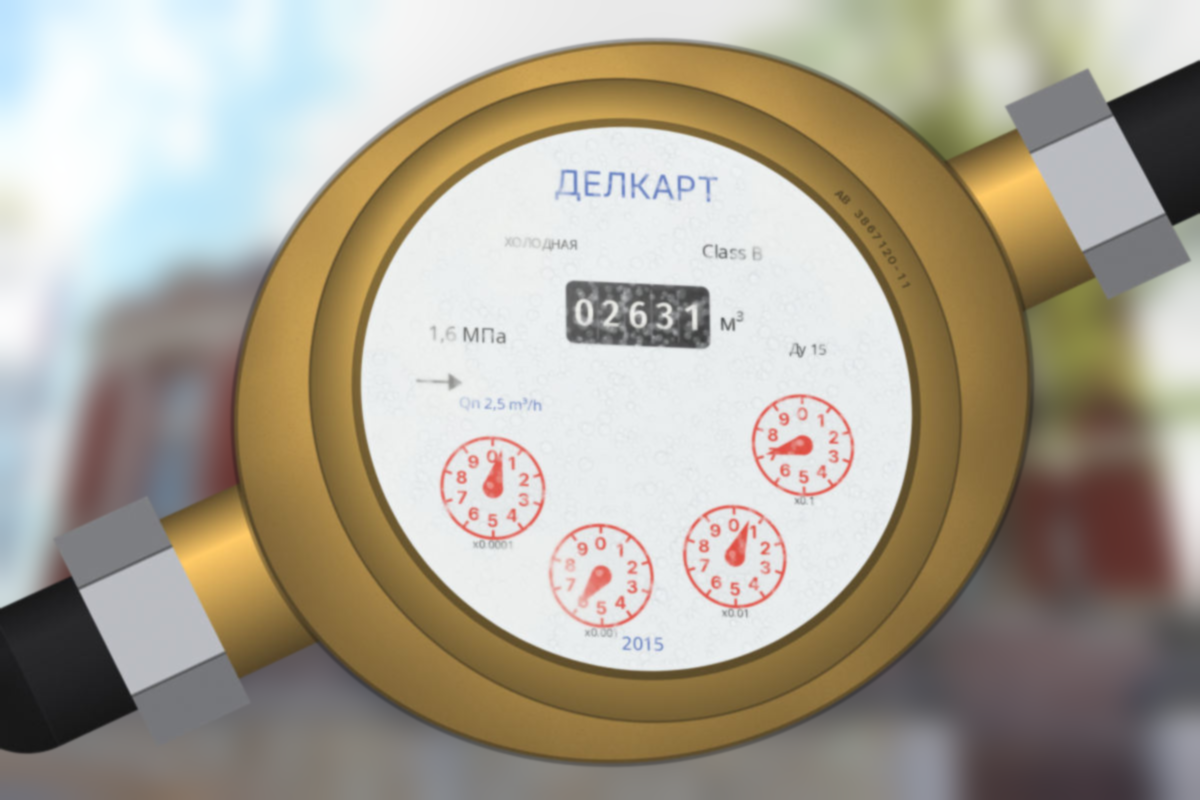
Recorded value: 2631.7060 m³
